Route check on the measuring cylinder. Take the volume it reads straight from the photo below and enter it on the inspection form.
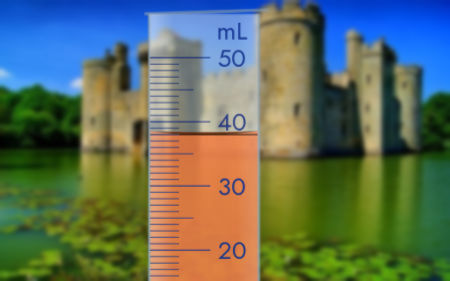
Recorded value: 38 mL
